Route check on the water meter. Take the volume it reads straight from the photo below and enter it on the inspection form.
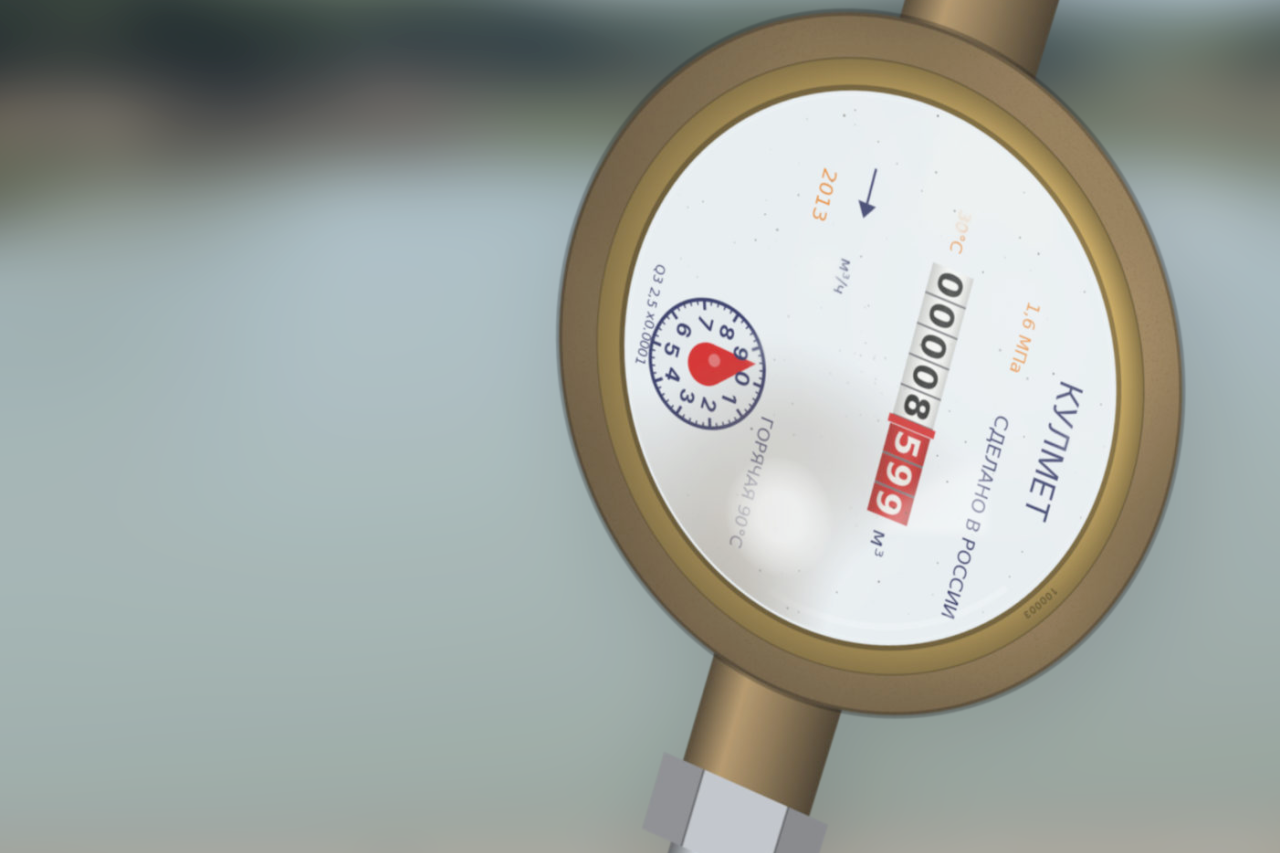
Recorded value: 8.5989 m³
